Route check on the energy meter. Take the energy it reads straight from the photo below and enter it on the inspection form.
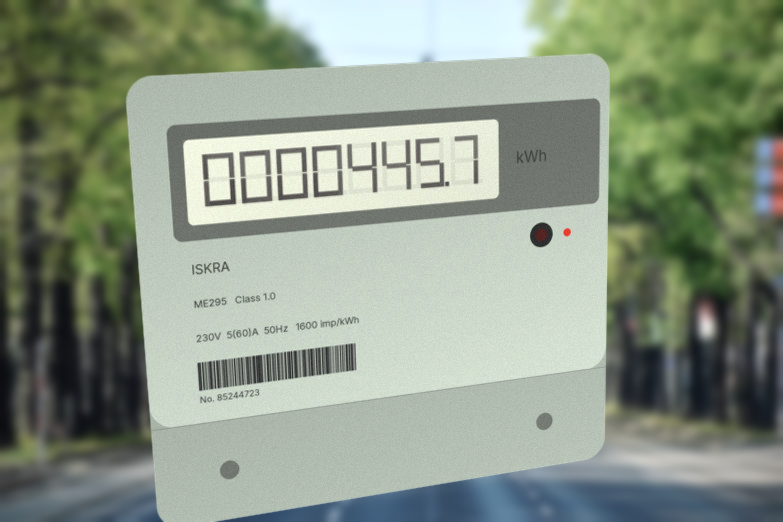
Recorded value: 445.7 kWh
